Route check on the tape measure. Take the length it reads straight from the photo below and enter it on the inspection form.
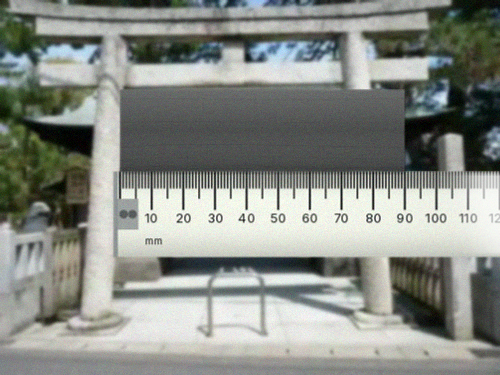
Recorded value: 90 mm
